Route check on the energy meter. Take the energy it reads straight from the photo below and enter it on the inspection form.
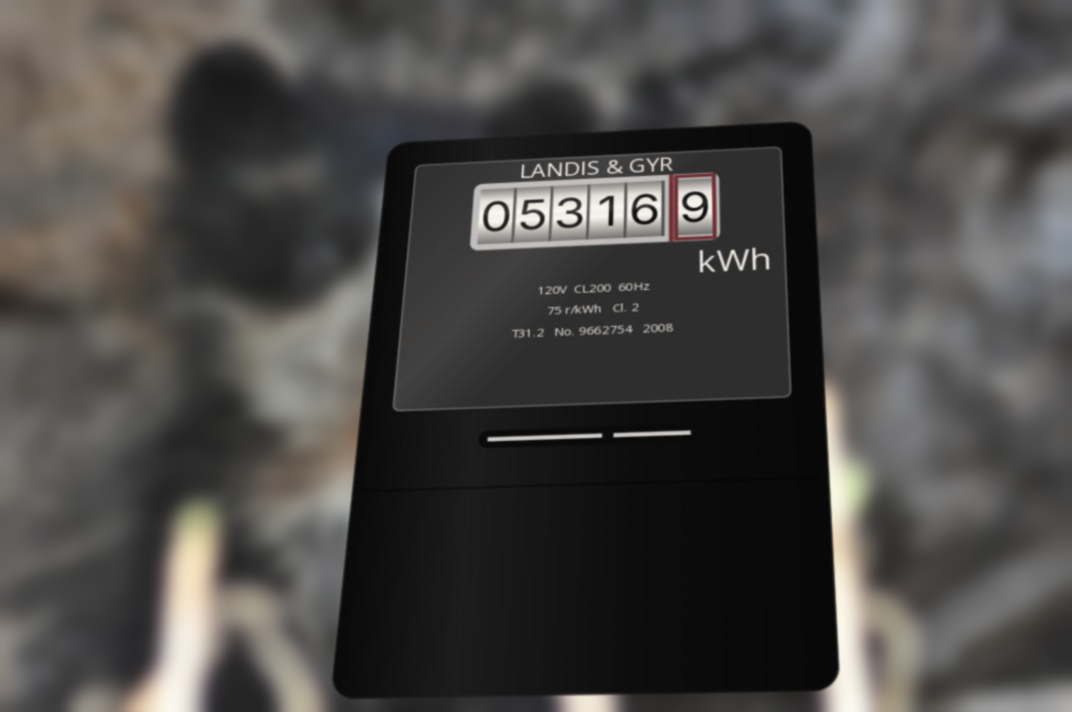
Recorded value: 5316.9 kWh
